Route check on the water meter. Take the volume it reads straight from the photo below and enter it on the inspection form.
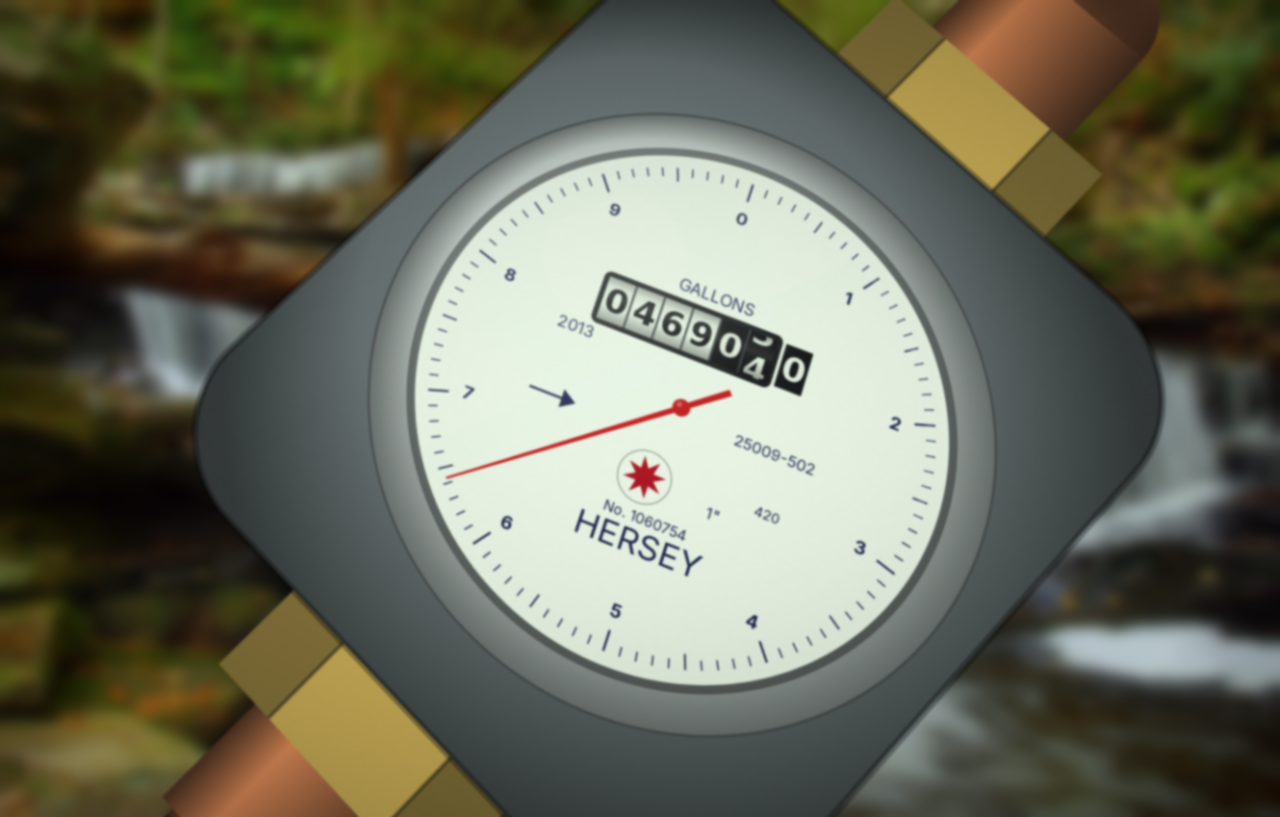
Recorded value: 469036.4 gal
